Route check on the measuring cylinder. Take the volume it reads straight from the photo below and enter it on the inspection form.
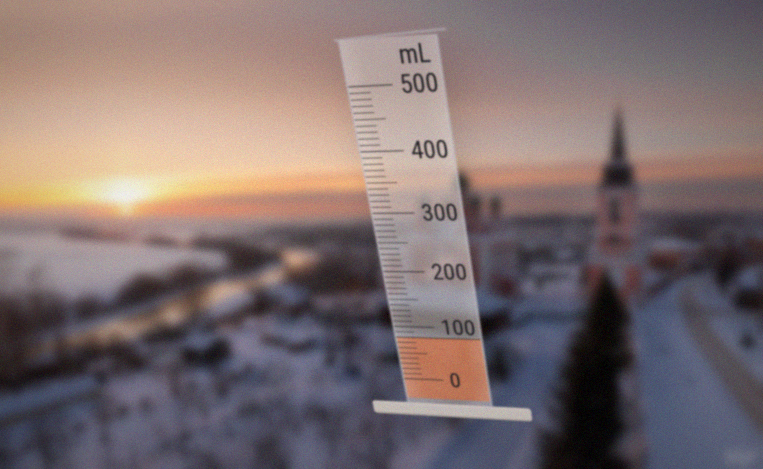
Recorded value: 80 mL
